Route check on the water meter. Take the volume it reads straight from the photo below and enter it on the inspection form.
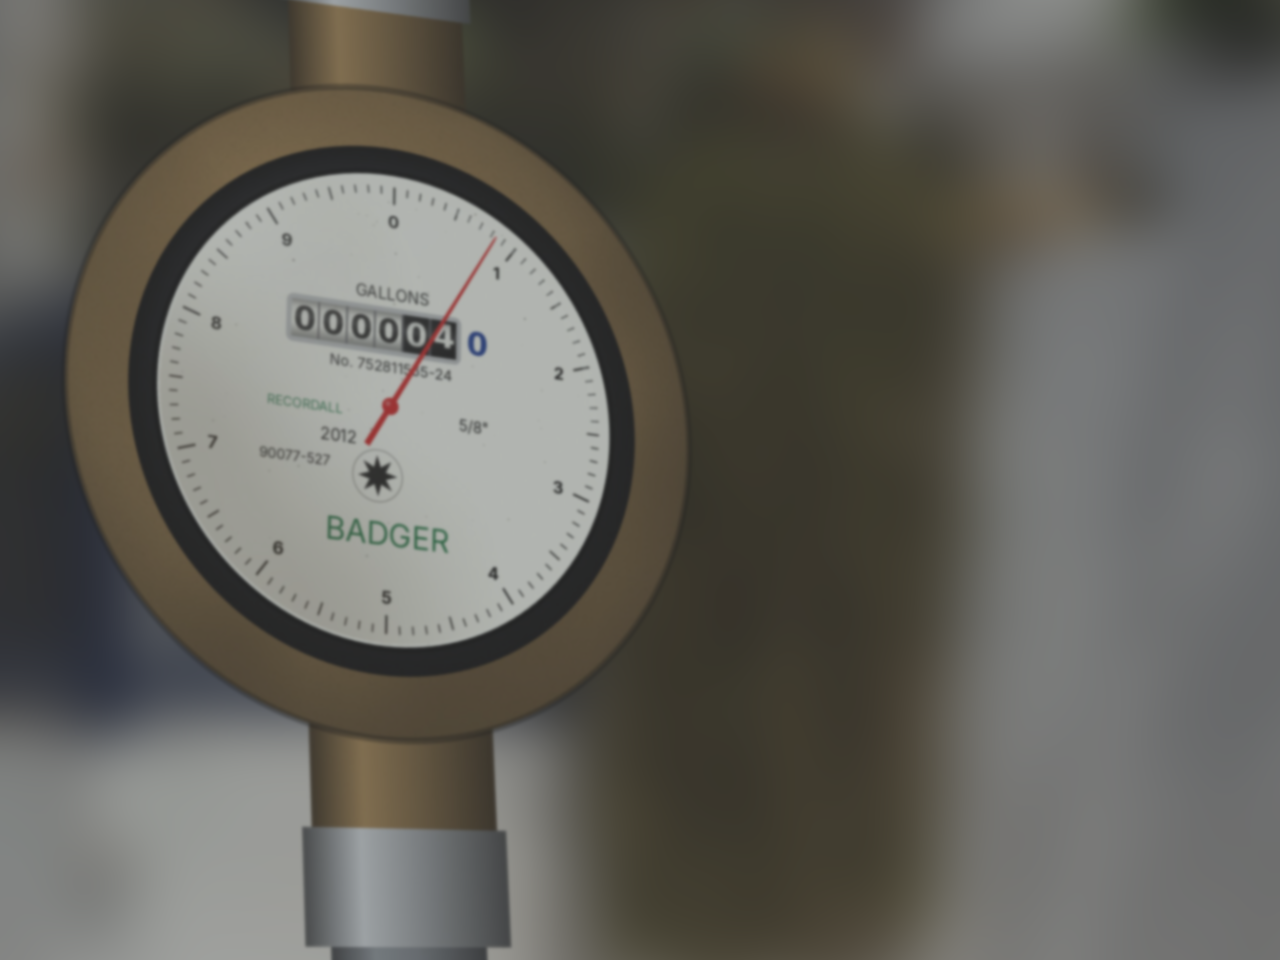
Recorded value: 40.8 gal
